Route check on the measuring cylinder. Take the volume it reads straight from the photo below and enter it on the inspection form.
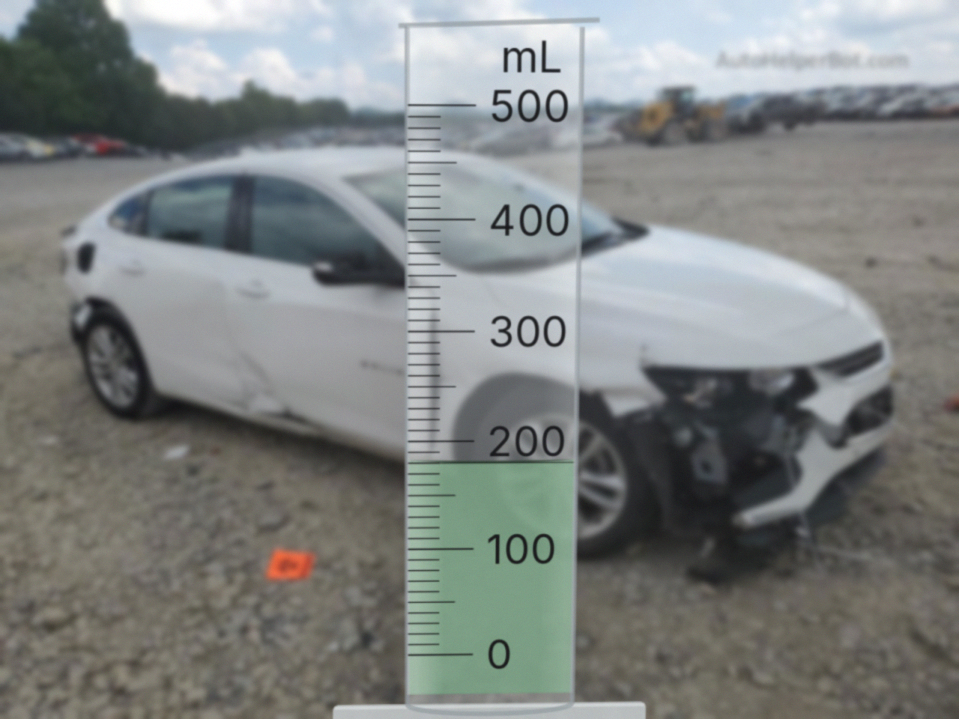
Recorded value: 180 mL
